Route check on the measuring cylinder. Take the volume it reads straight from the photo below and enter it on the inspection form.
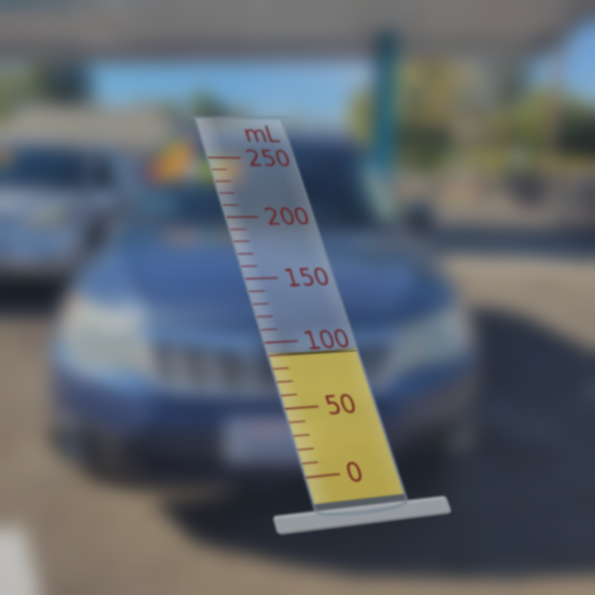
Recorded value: 90 mL
